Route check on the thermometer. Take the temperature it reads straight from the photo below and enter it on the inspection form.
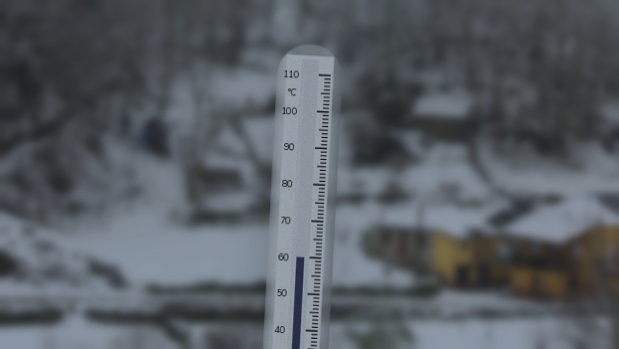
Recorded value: 60 °C
